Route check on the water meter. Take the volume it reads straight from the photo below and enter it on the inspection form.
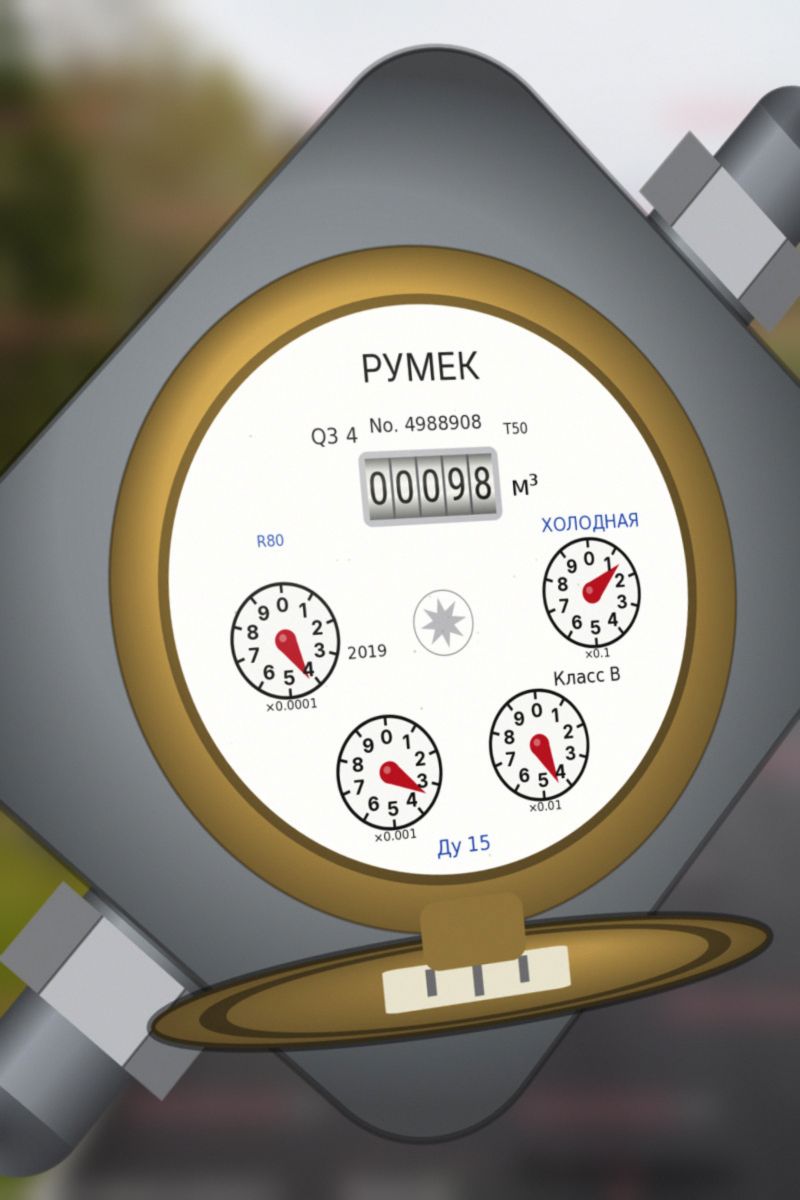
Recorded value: 98.1434 m³
